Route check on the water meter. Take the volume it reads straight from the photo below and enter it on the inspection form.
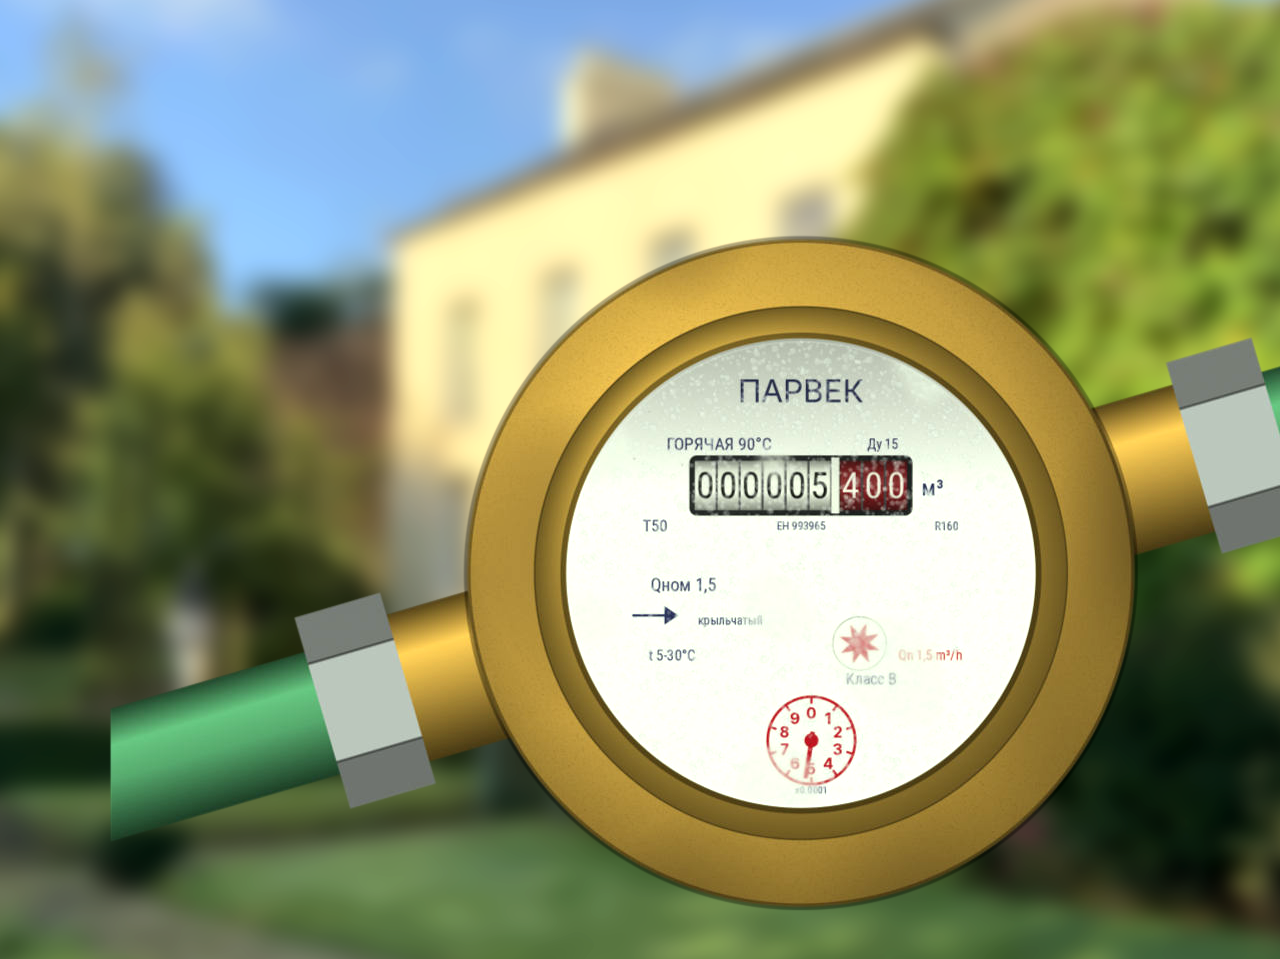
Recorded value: 5.4005 m³
